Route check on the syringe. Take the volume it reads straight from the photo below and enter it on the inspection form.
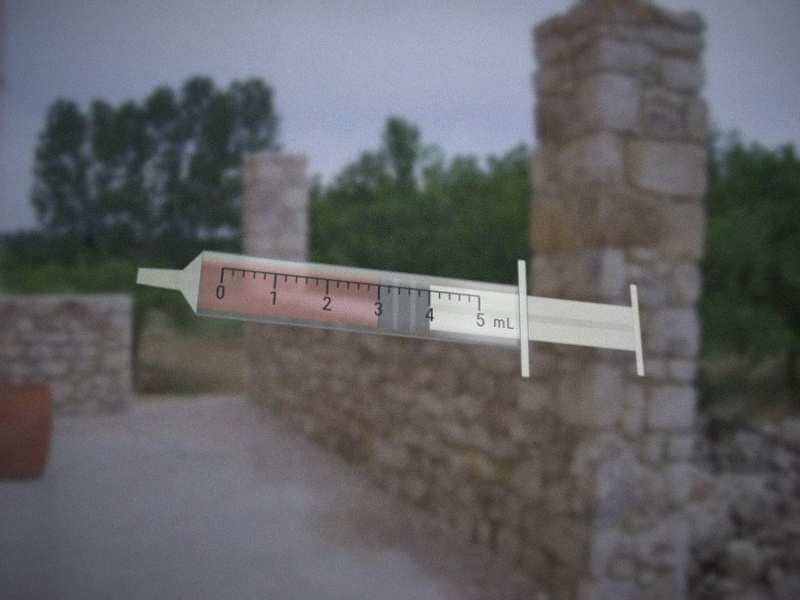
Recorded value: 3 mL
